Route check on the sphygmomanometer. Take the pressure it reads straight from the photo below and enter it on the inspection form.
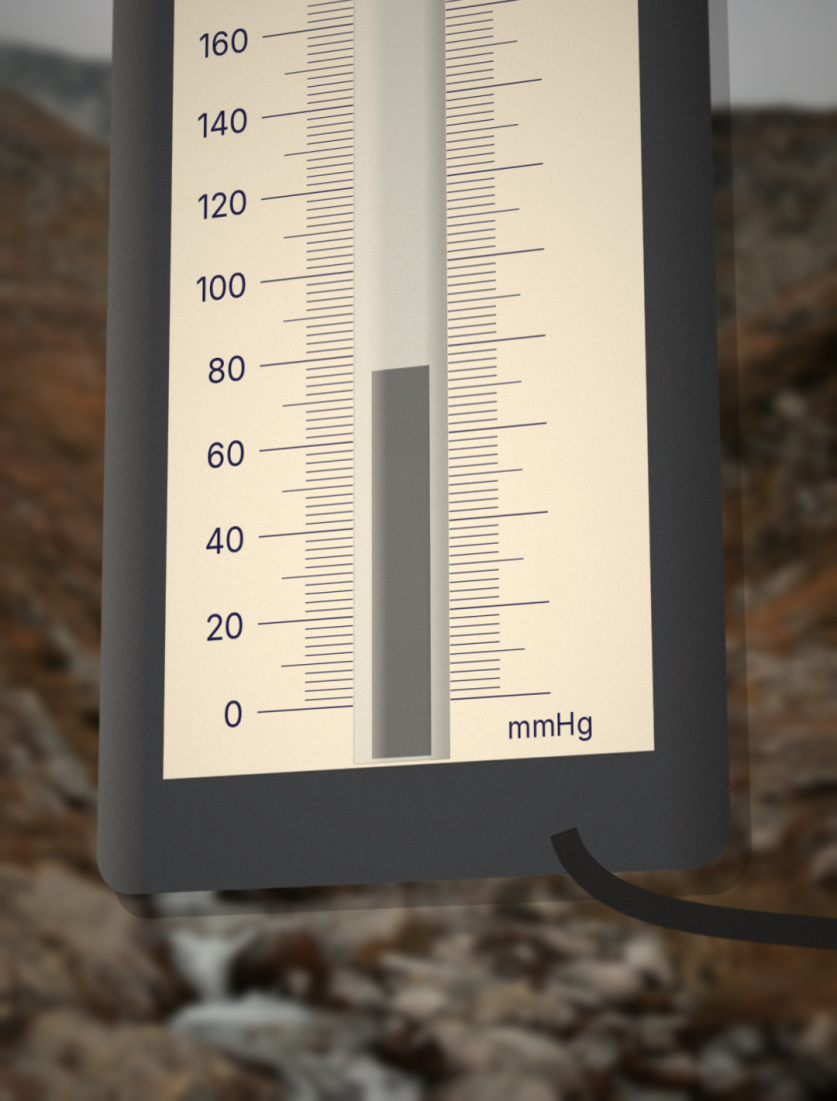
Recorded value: 76 mmHg
